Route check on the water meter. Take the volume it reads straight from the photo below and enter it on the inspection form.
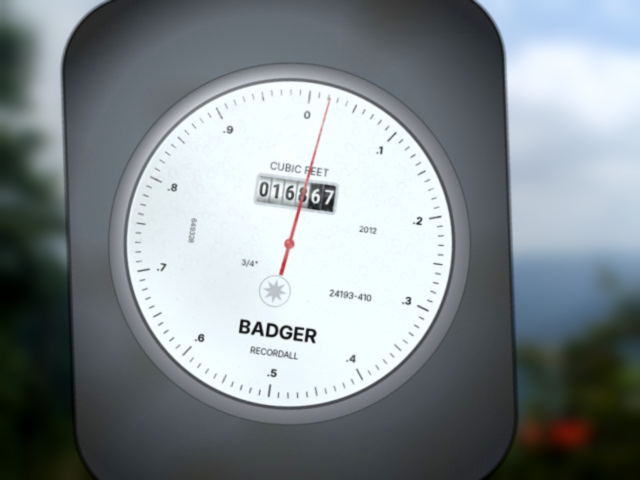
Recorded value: 16867.02 ft³
